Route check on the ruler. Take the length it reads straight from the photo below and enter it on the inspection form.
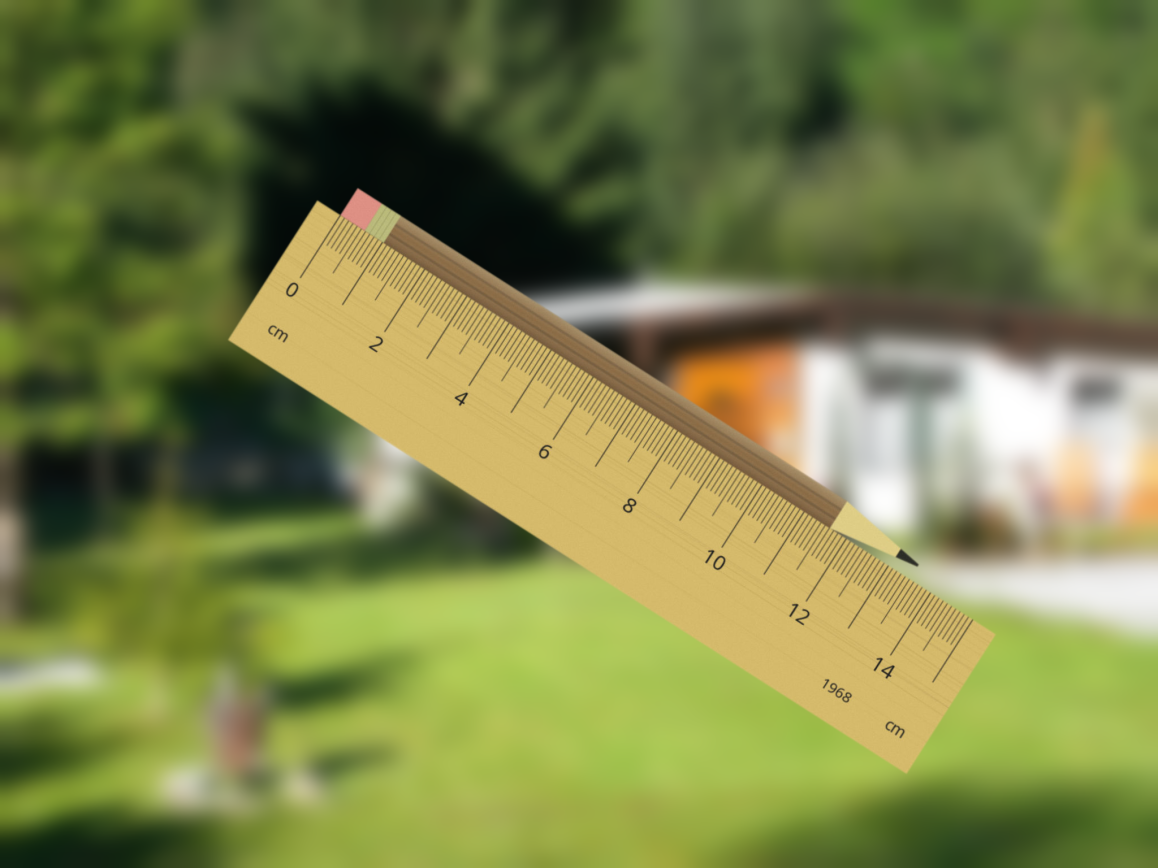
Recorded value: 13.5 cm
